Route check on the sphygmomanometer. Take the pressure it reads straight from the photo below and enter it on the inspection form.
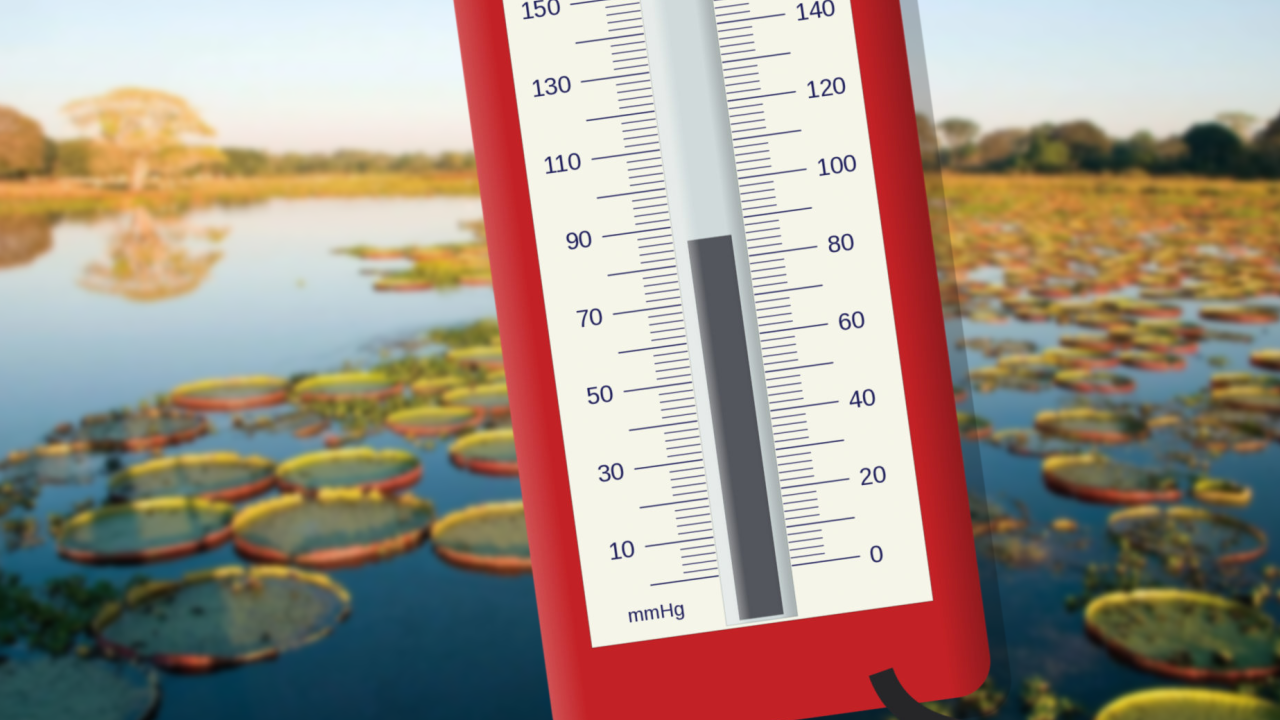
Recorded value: 86 mmHg
